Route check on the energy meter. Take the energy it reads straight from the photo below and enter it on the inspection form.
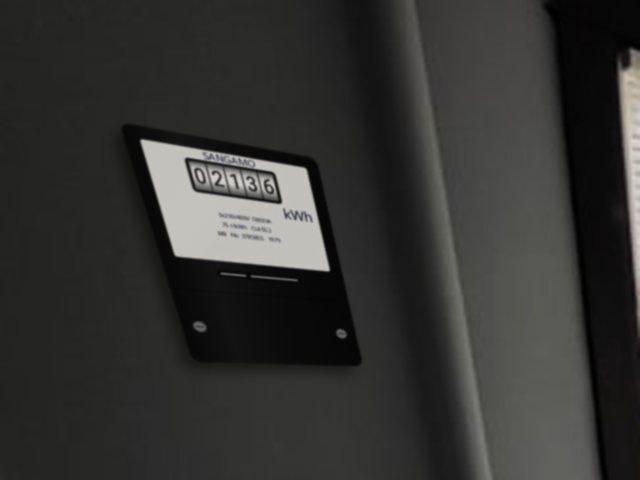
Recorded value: 2136 kWh
